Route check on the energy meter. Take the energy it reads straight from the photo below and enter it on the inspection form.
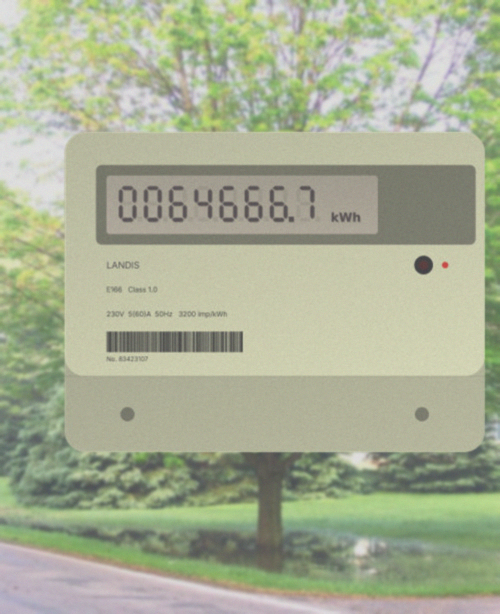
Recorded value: 64666.7 kWh
